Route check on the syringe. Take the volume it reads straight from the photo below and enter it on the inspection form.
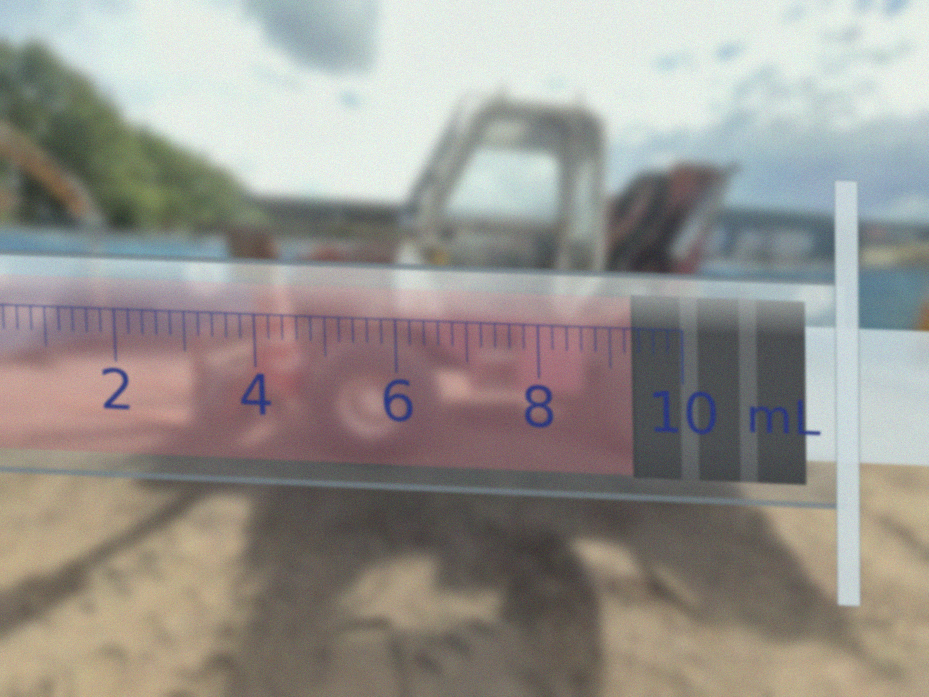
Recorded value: 9.3 mL
